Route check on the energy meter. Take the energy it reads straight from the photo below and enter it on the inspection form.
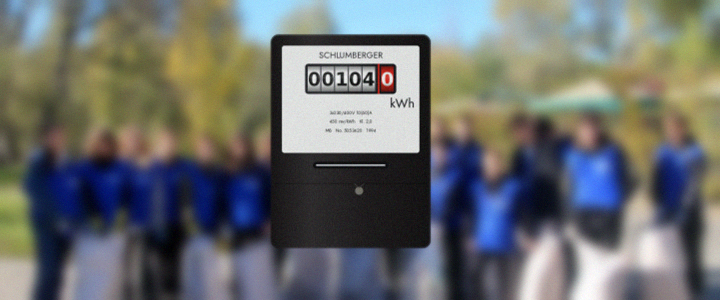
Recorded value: 104.0 kWh
